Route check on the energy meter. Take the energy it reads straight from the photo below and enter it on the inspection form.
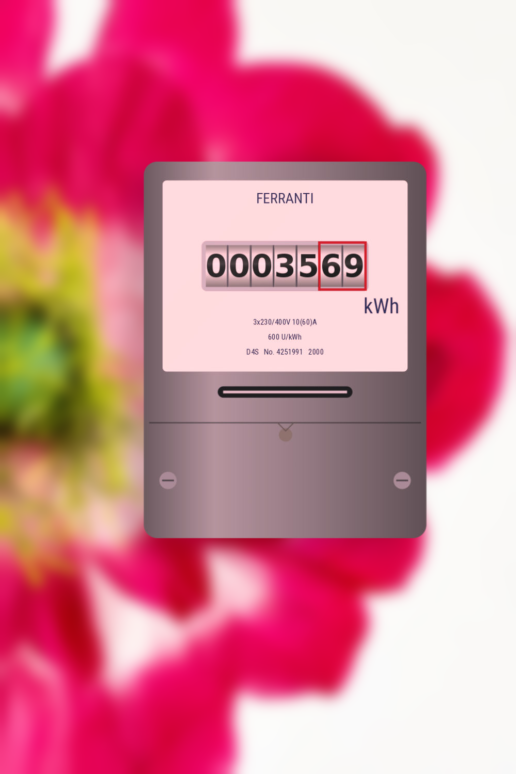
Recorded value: 35.69 kWh
